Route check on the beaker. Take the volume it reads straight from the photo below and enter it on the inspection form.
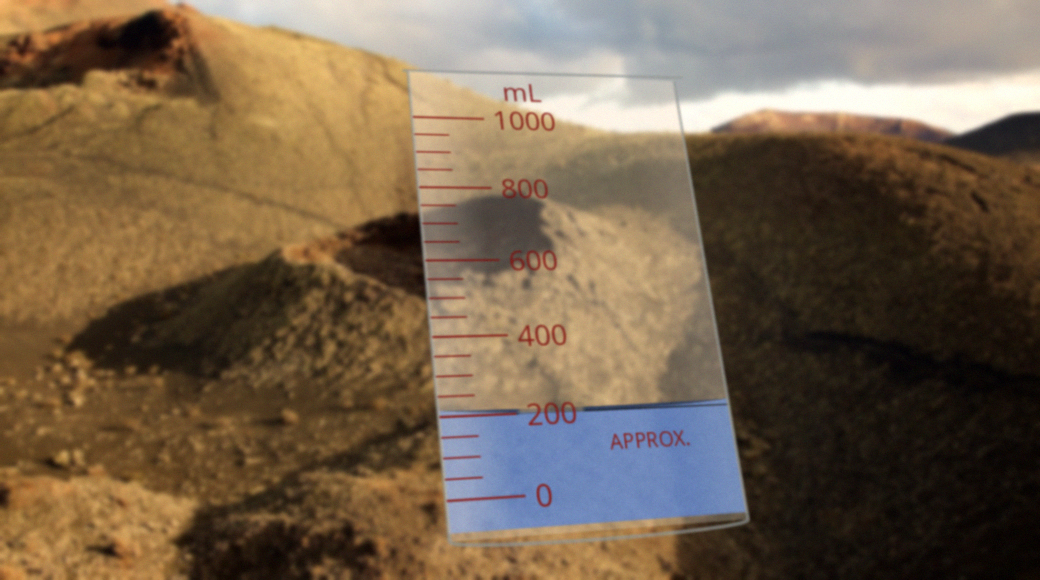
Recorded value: 200 mL
